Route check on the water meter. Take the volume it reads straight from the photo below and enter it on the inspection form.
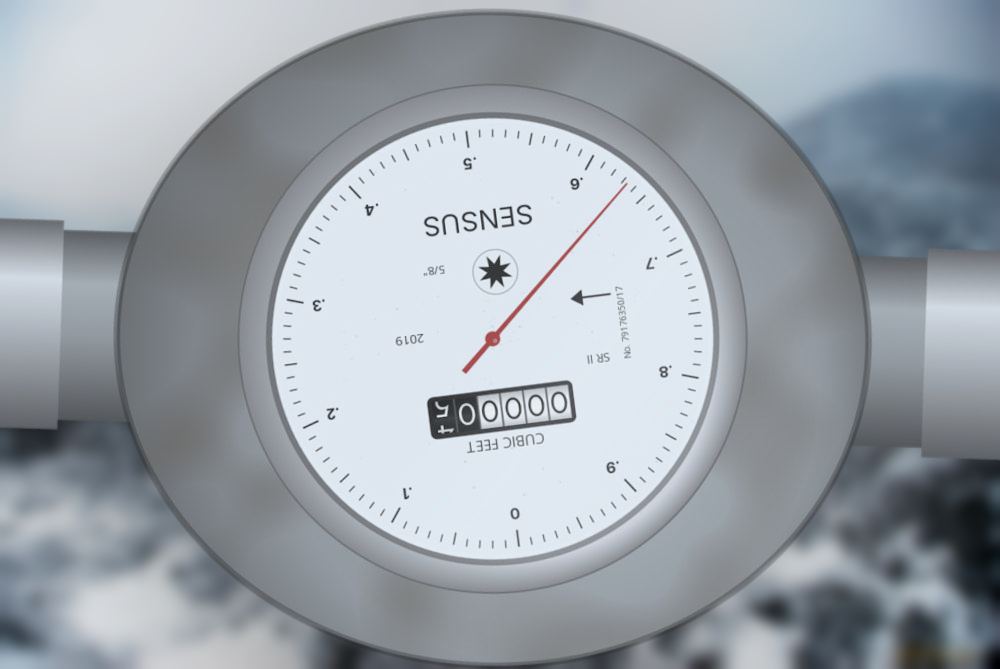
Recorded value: 4.63 ft³
